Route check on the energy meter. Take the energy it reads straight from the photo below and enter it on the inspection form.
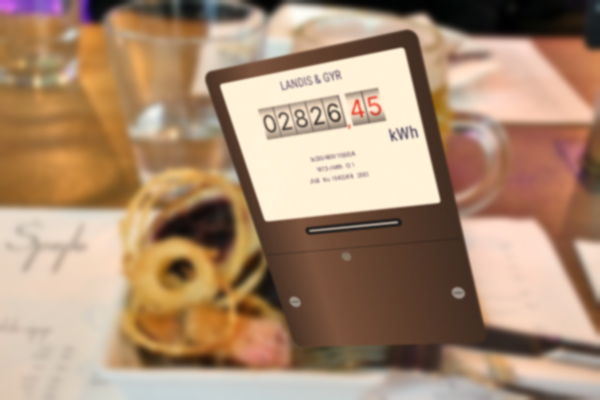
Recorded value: 2826.45 kWh
